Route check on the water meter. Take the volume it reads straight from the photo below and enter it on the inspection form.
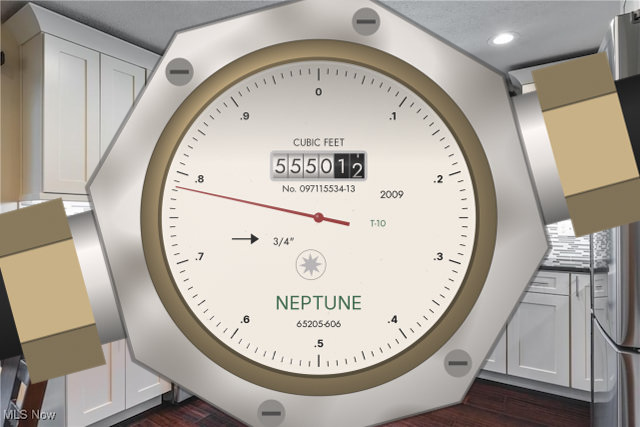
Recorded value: 555011.78 ft³
